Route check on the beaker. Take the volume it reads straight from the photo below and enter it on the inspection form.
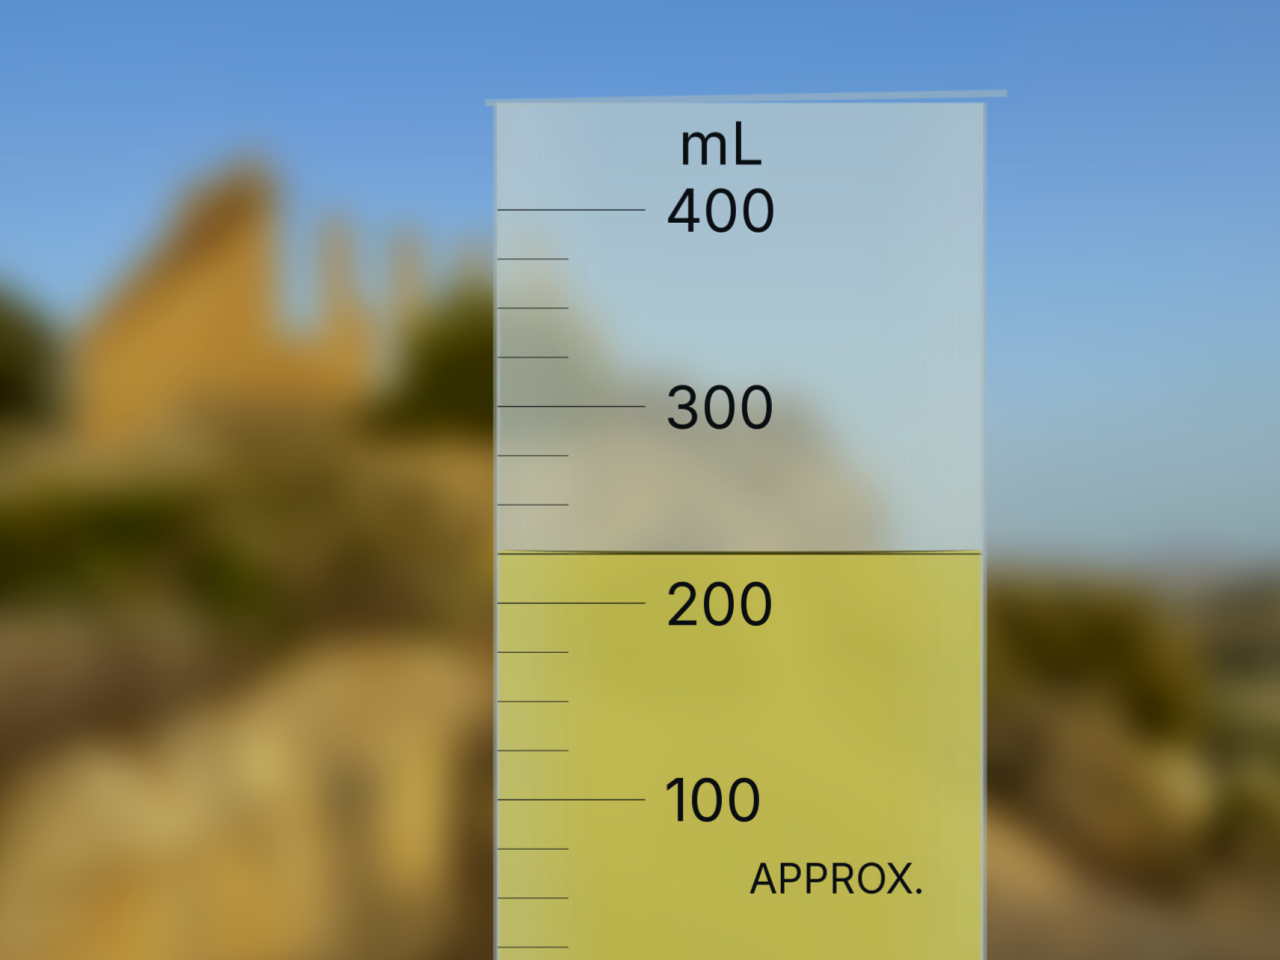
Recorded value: 225 mL
